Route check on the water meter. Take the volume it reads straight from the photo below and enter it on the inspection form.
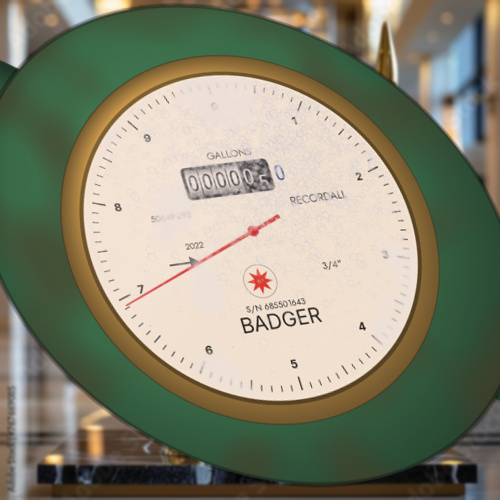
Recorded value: 46.9 gal
